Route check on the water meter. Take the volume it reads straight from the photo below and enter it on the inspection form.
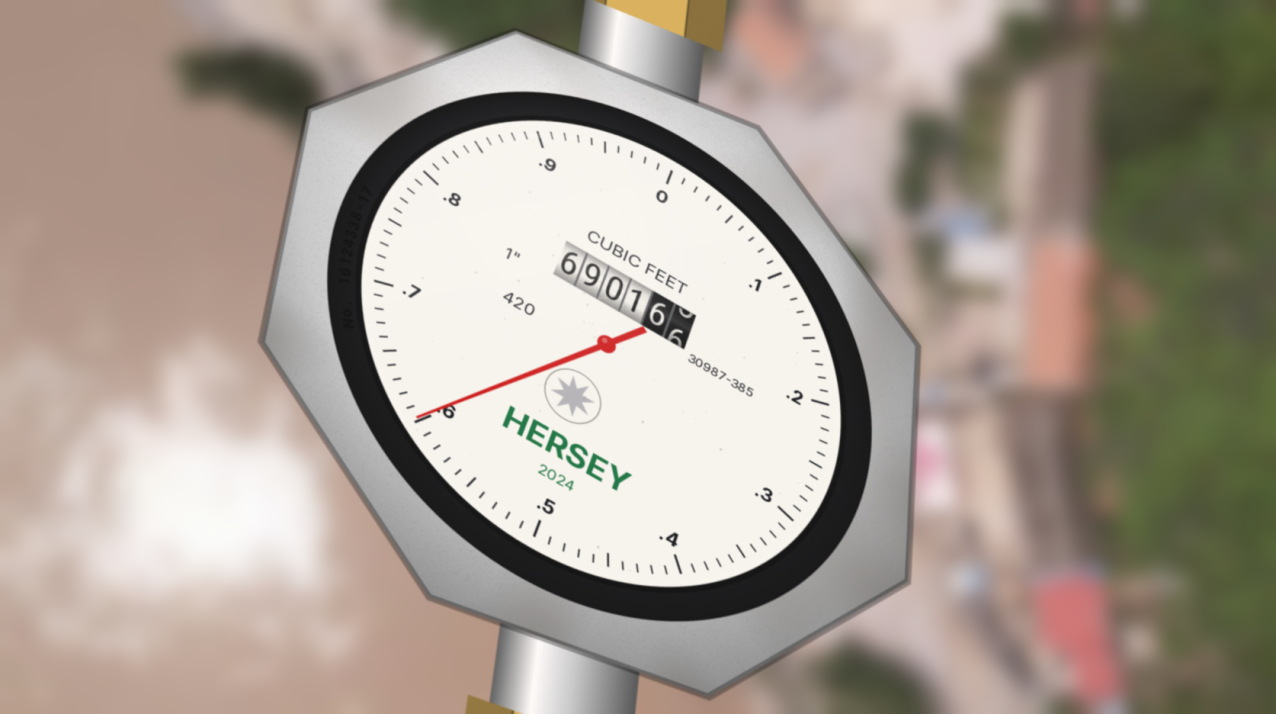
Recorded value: 690165.60 ft³
